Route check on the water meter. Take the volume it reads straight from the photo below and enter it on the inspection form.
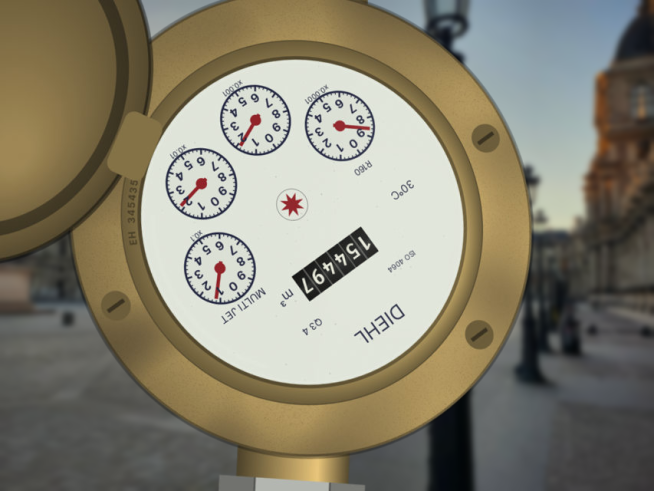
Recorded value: 154497.1218 m³
